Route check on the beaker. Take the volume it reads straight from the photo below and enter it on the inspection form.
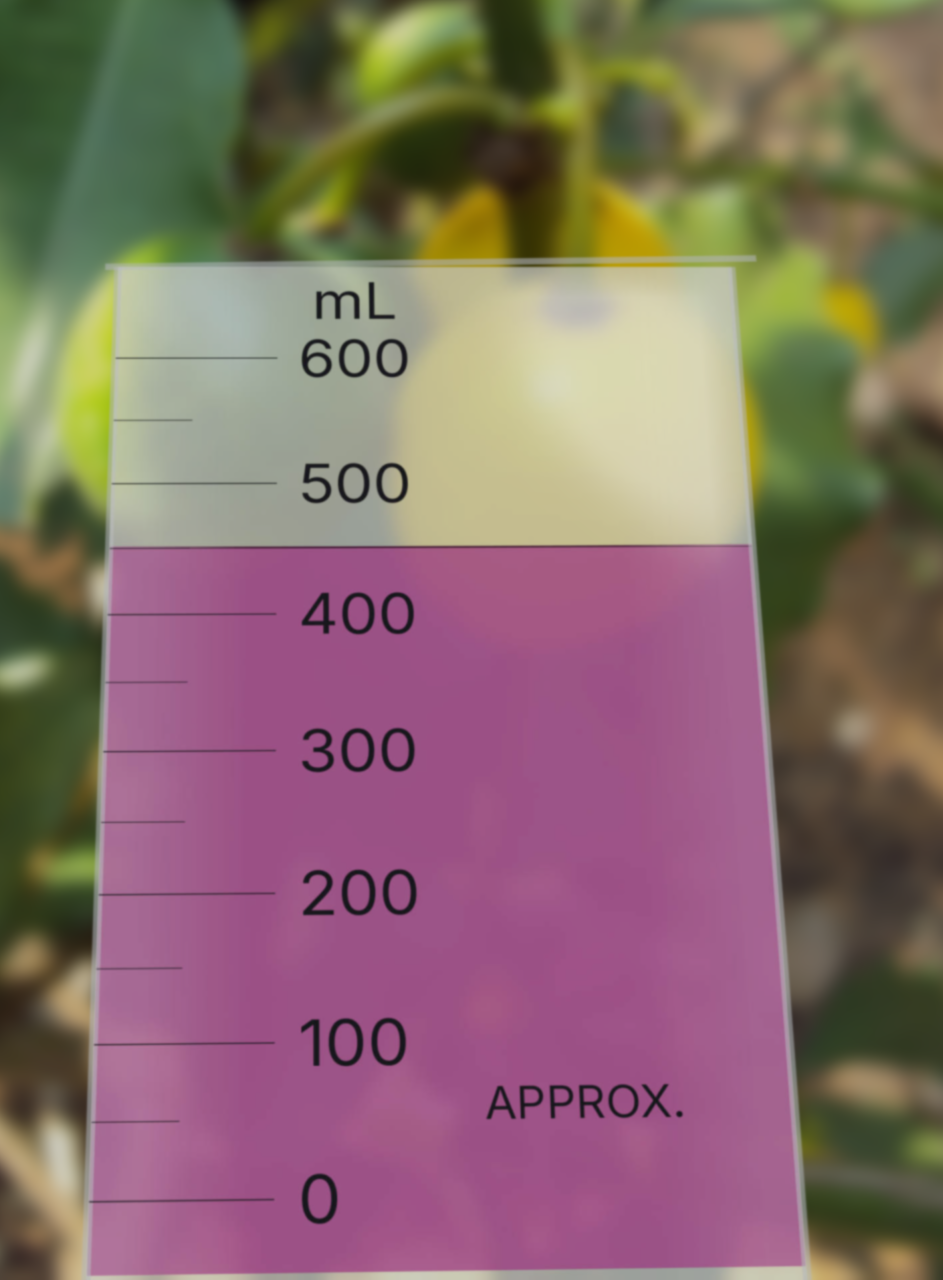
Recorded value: 450 mL
